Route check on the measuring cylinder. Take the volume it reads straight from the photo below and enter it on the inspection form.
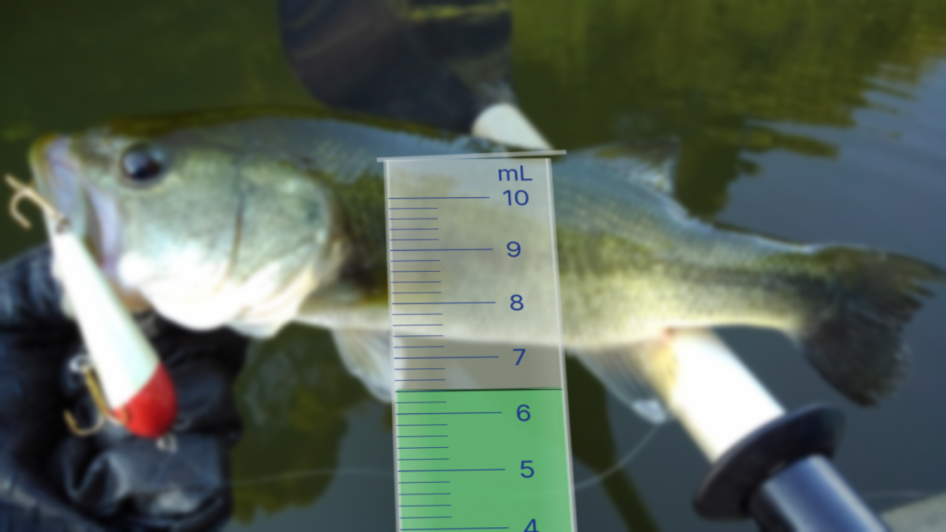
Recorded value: 6.4 mL
